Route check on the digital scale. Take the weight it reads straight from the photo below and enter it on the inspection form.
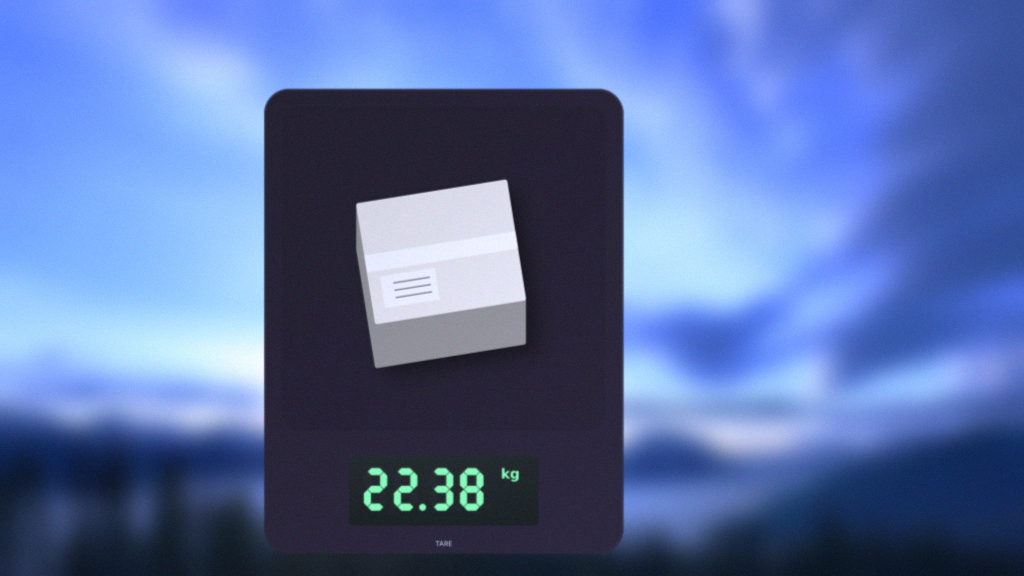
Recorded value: 22.38 kg
